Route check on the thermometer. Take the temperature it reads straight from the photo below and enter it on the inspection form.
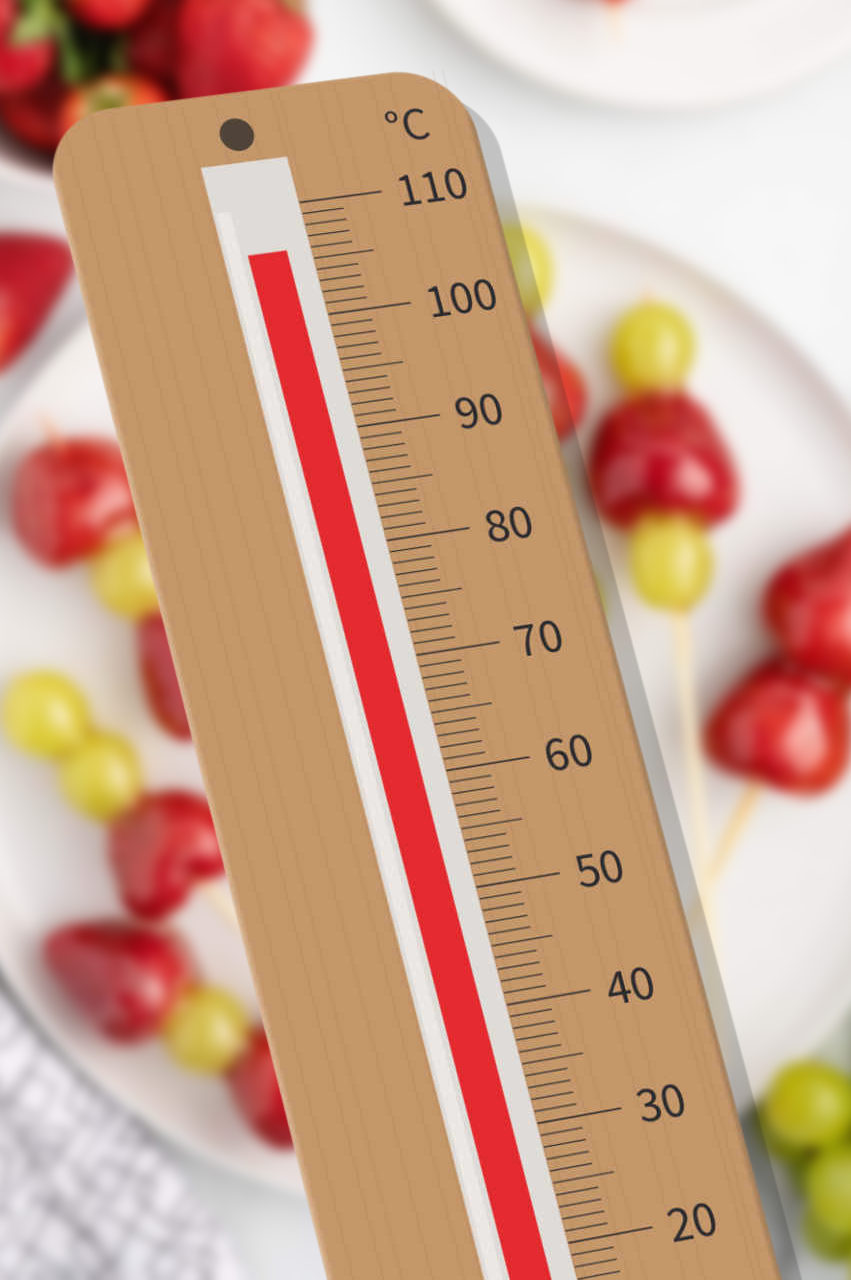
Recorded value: 106 °C
